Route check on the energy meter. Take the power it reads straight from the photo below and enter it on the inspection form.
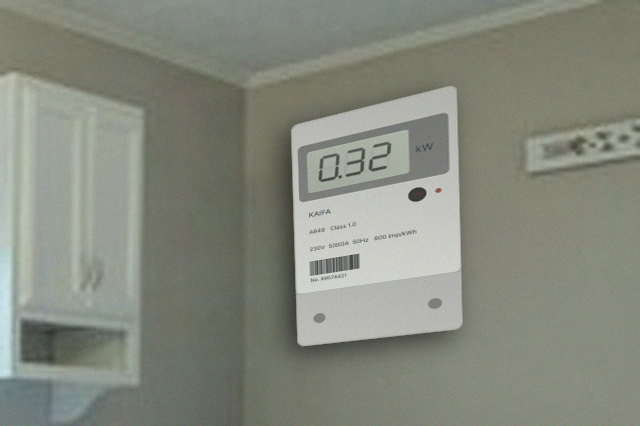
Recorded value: 0.32 kW
